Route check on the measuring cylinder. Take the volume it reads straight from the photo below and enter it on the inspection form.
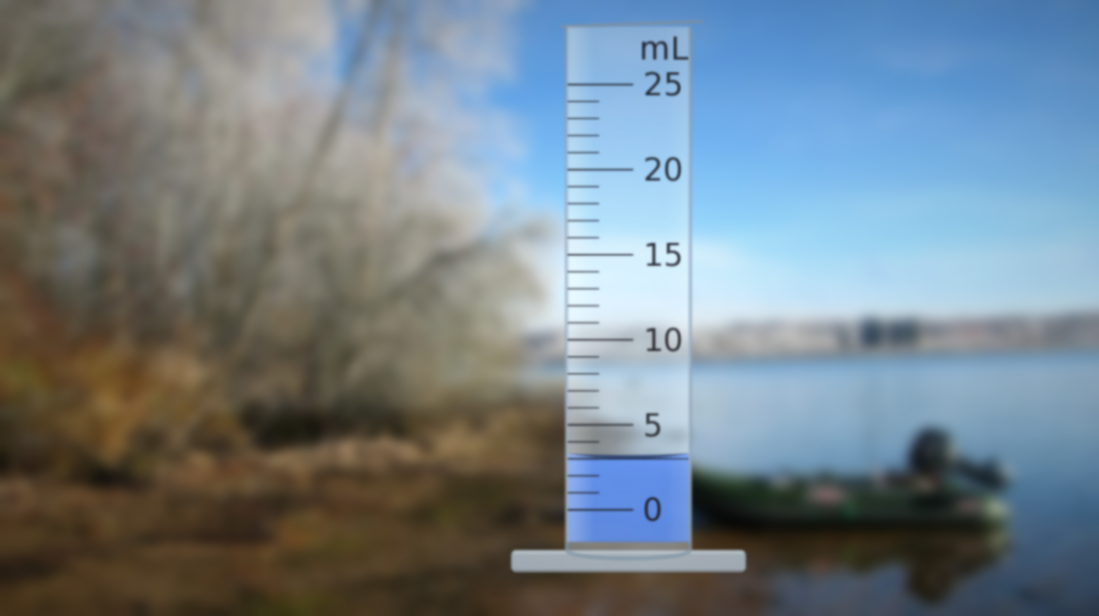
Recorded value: 3 mL
